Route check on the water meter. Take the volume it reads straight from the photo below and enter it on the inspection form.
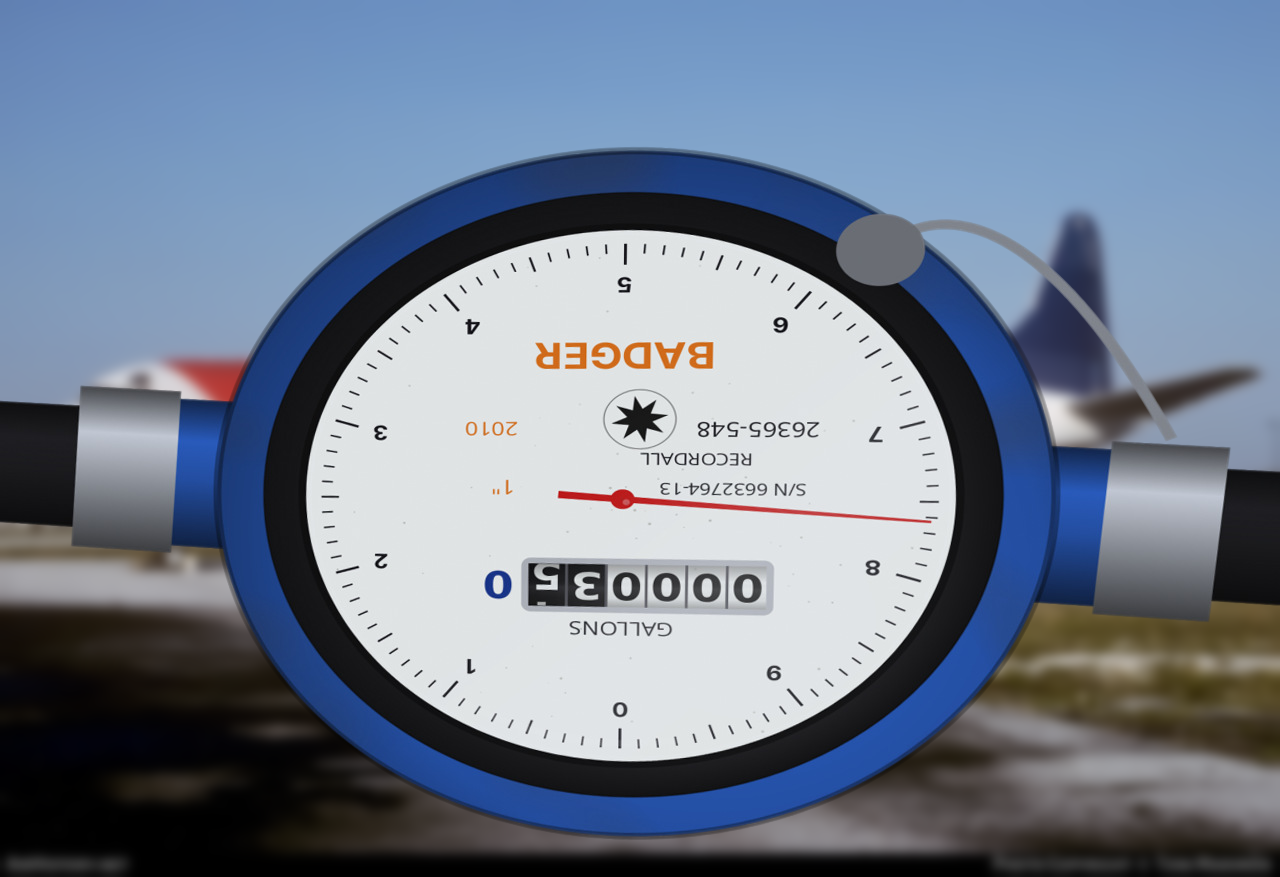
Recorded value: 347.6 gal
